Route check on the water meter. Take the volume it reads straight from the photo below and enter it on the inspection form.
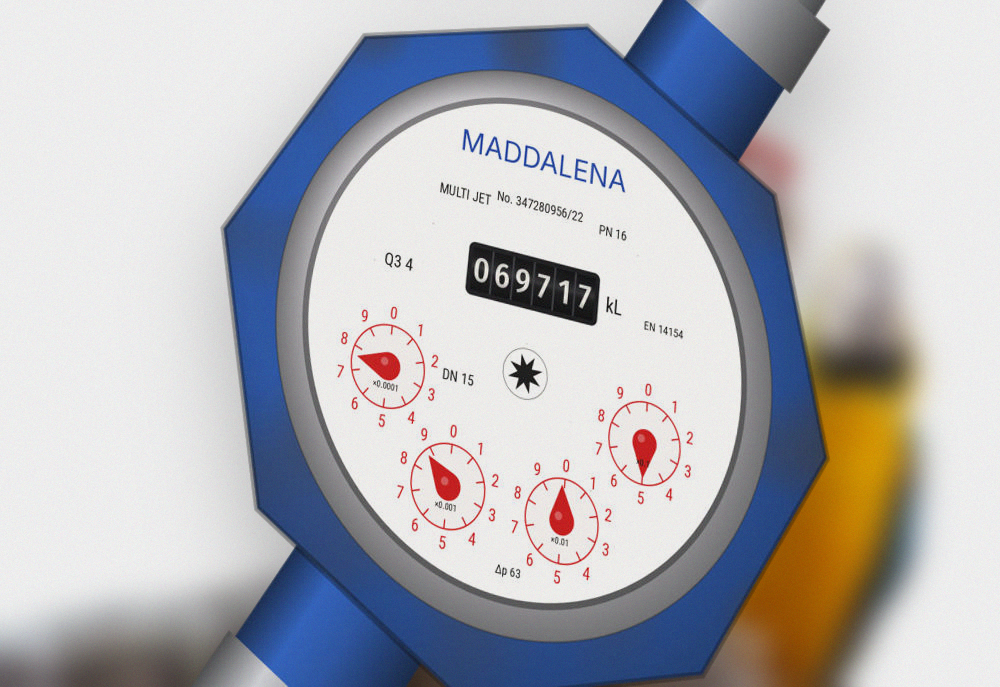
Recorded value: 69717.4987 kL
